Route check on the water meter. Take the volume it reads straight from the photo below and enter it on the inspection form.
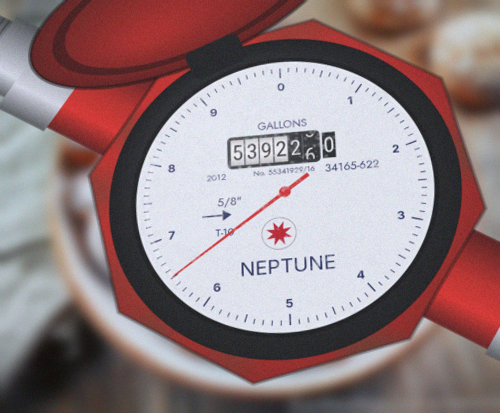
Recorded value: 5392256.5 gal
